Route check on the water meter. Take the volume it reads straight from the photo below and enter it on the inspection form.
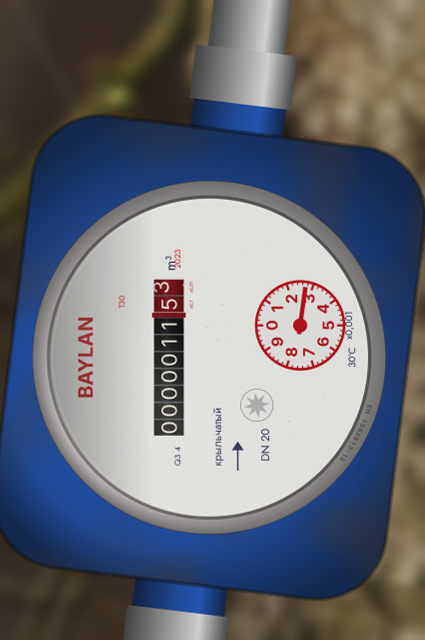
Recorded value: 11.532 m³
